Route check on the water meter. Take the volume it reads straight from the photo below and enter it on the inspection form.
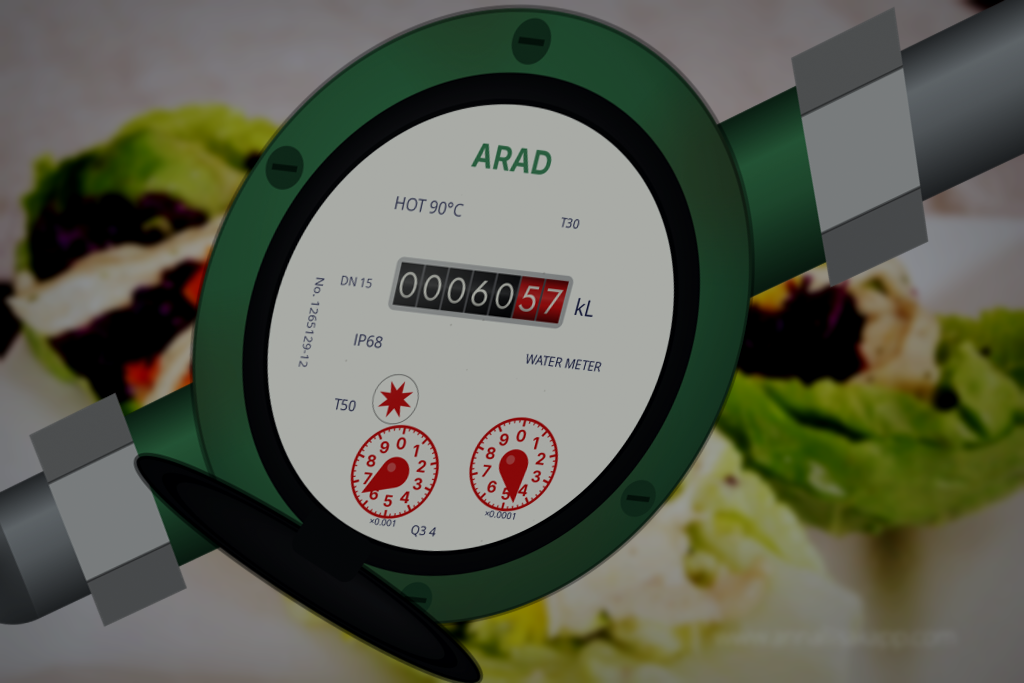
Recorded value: 60.5764 kL
